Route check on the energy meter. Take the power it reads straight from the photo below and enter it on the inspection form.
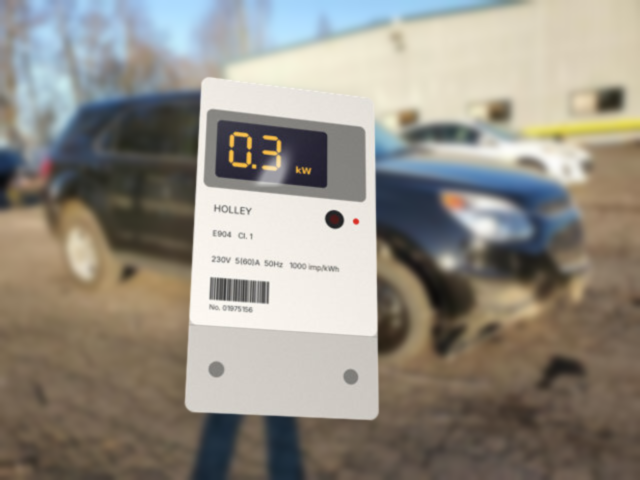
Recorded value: 0.3 kW
